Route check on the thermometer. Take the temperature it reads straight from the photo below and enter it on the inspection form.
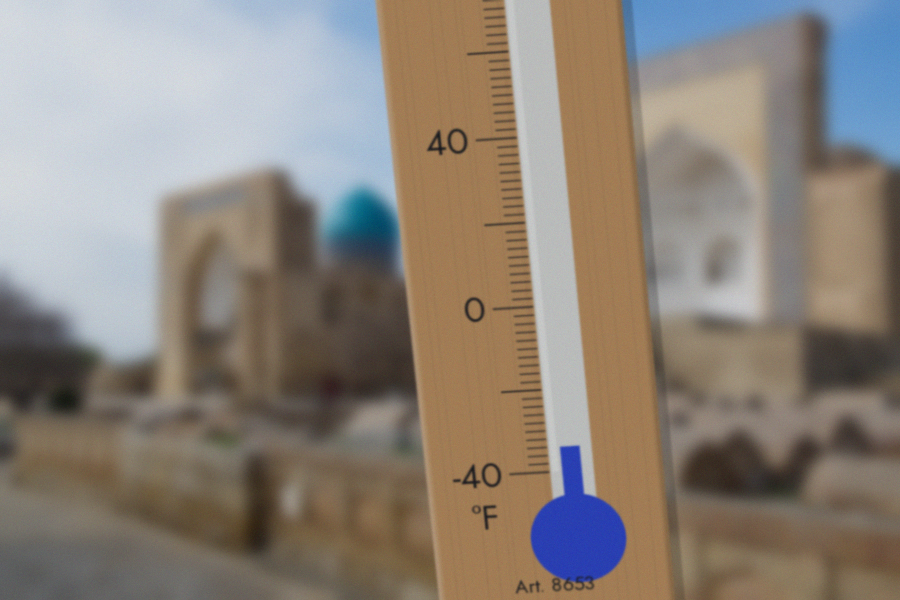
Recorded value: -34 °F
